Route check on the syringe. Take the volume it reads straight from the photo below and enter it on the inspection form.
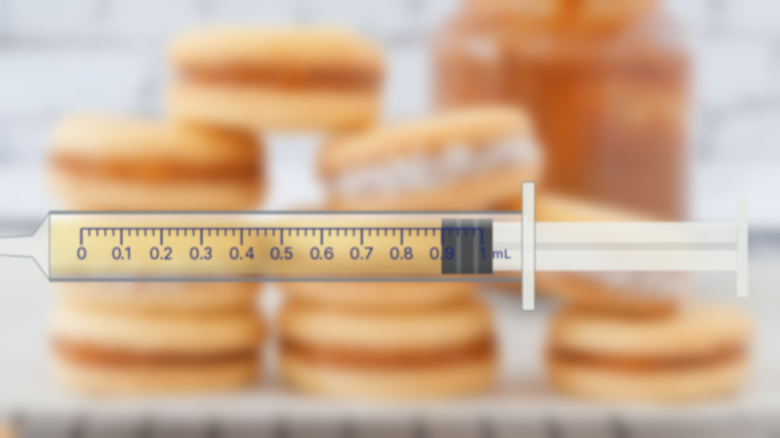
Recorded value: 0.9 mL
